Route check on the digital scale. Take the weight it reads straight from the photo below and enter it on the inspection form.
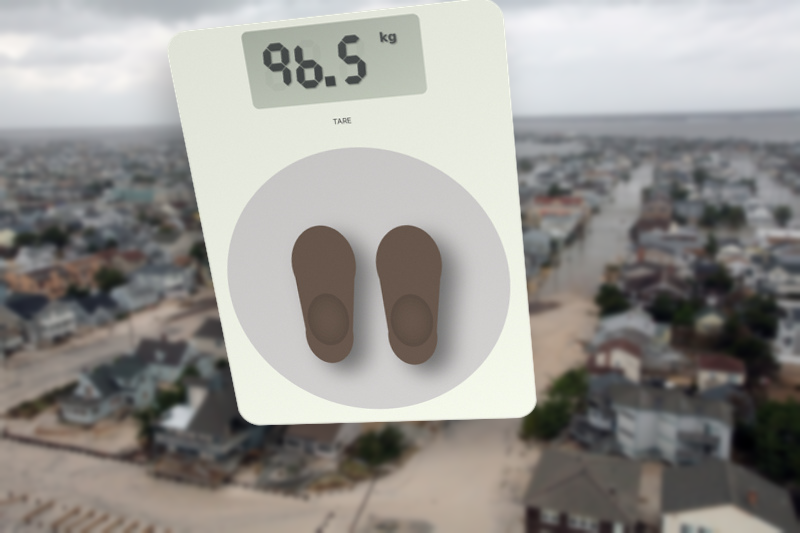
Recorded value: 96.5 kg
